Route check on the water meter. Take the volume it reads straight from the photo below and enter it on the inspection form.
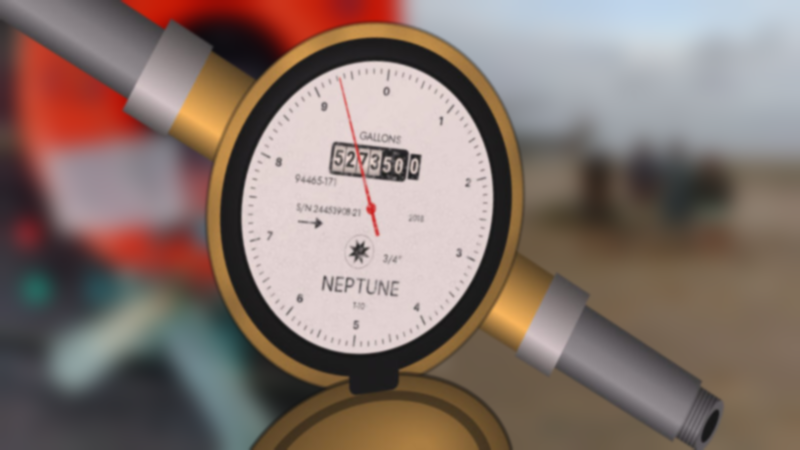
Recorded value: 5273499.3 gal
